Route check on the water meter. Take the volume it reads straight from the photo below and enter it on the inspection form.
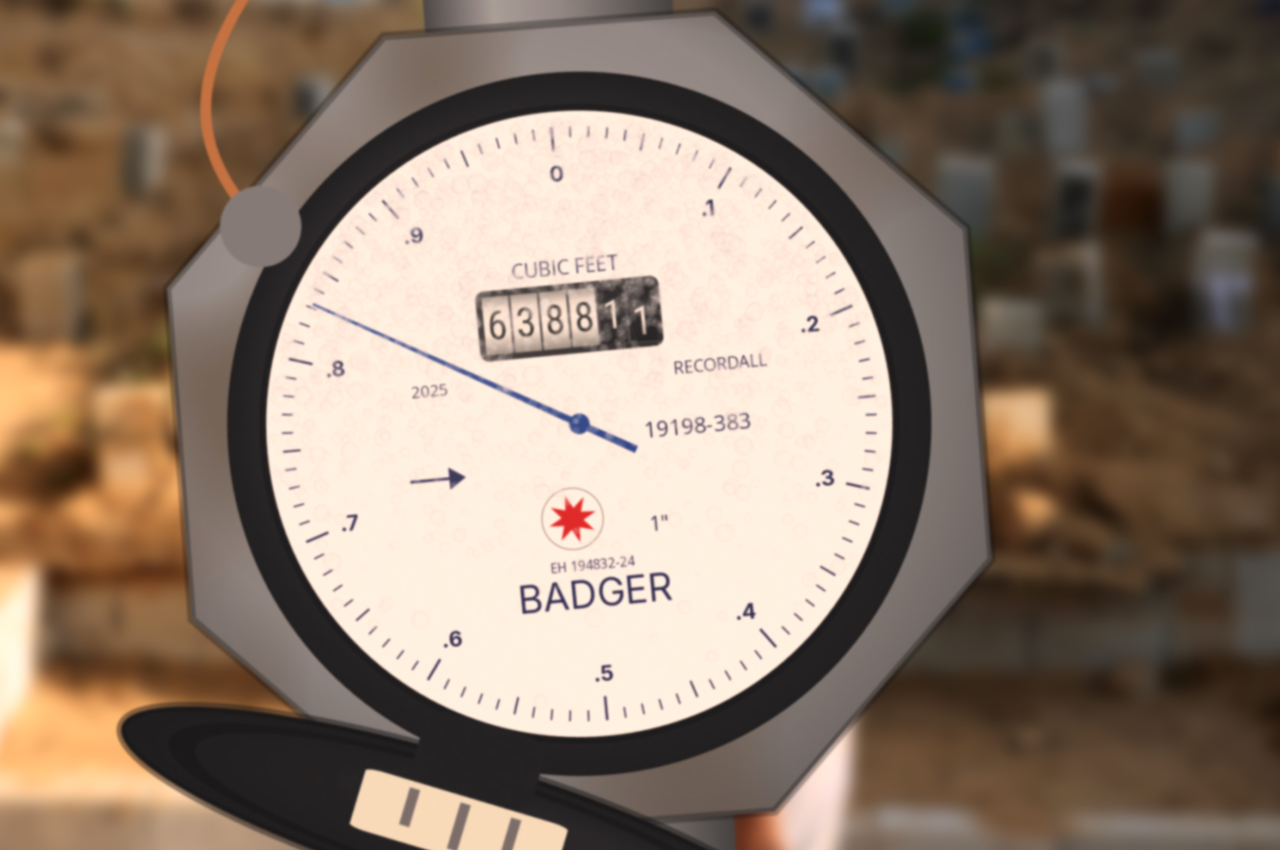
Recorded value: 638810.83 ft³
